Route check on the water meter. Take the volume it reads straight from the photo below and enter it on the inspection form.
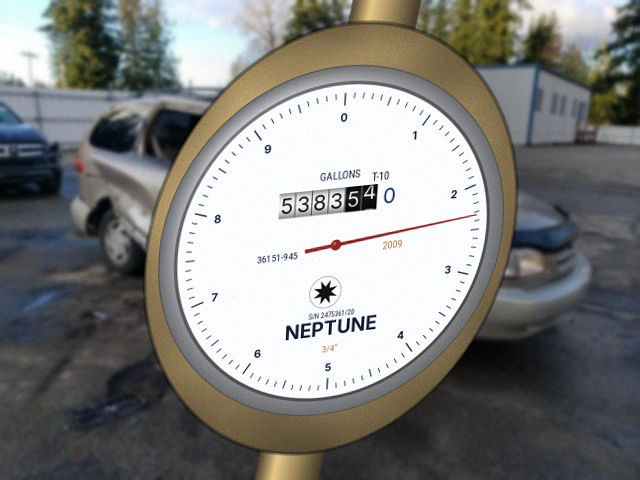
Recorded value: 5383542.3 gal
